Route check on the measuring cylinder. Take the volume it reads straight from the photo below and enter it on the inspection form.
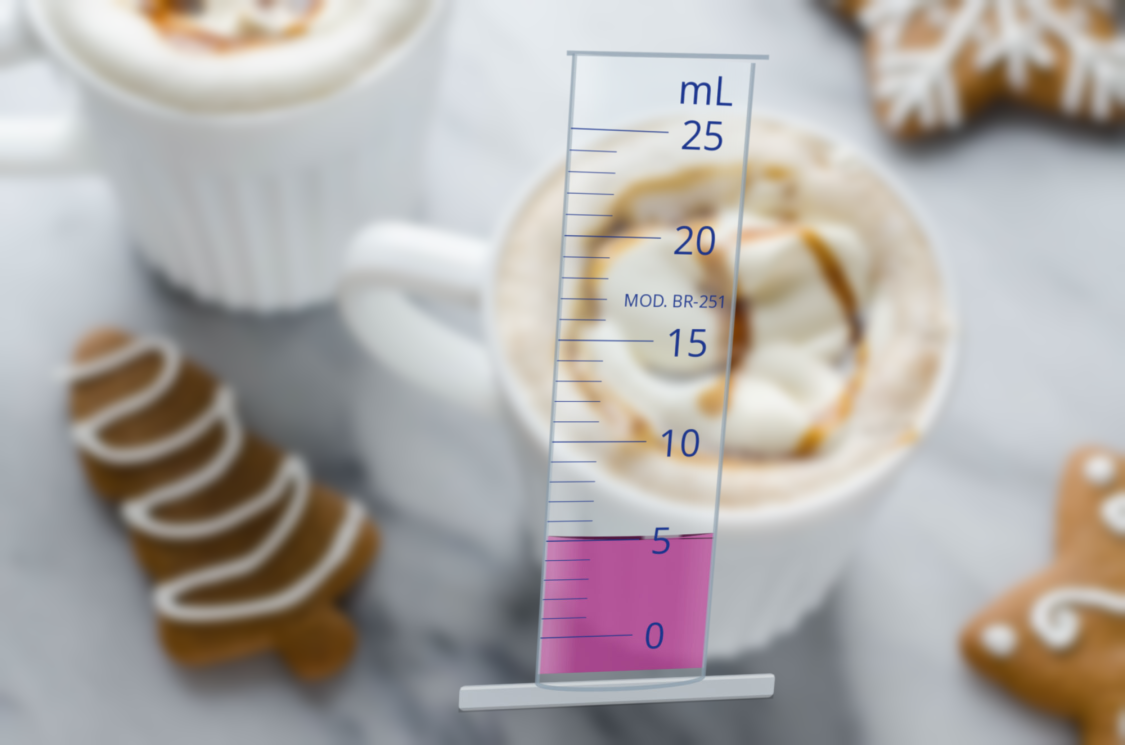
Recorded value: 5 mL
